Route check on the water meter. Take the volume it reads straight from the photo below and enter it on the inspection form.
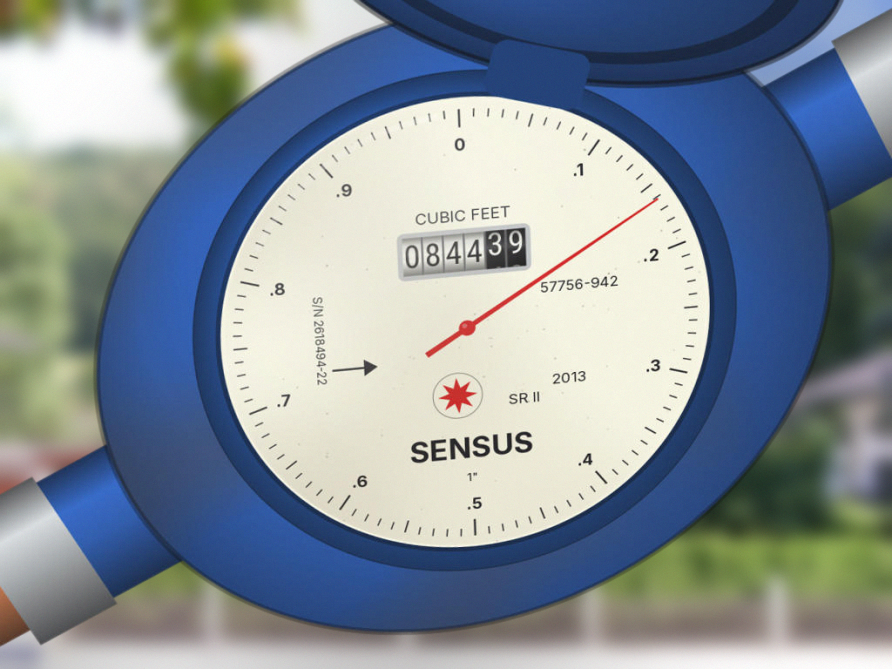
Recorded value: 84439.16 ft³
